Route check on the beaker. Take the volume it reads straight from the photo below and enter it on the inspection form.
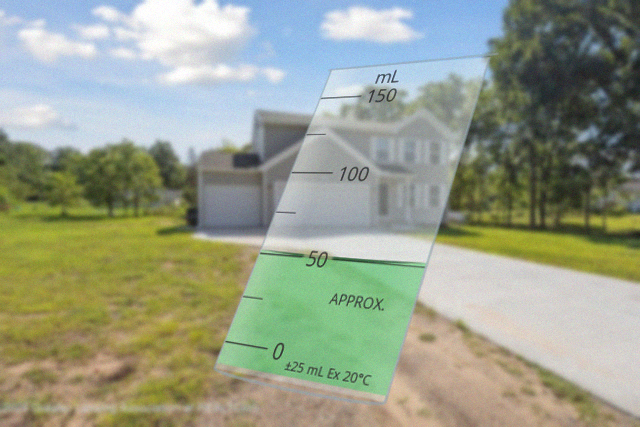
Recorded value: 50 mL
